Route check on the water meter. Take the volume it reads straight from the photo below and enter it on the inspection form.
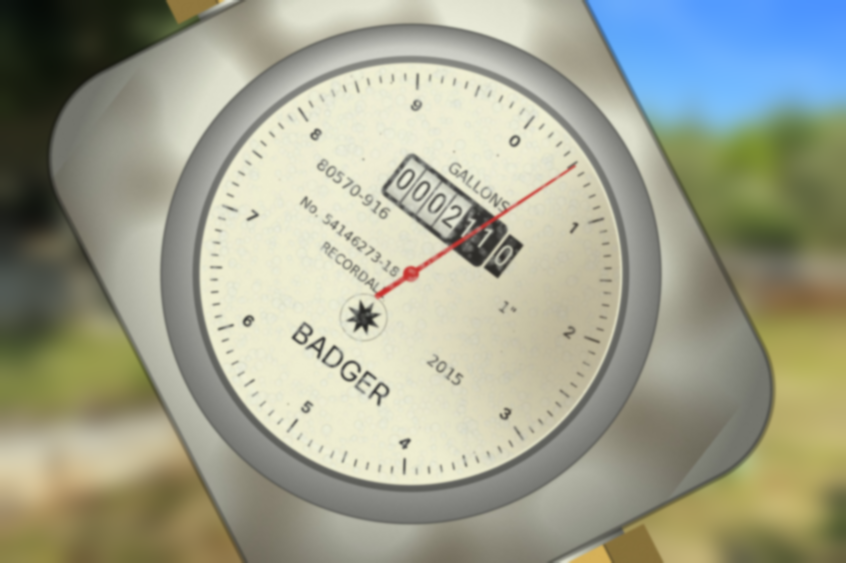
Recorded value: 2110.5 gal
